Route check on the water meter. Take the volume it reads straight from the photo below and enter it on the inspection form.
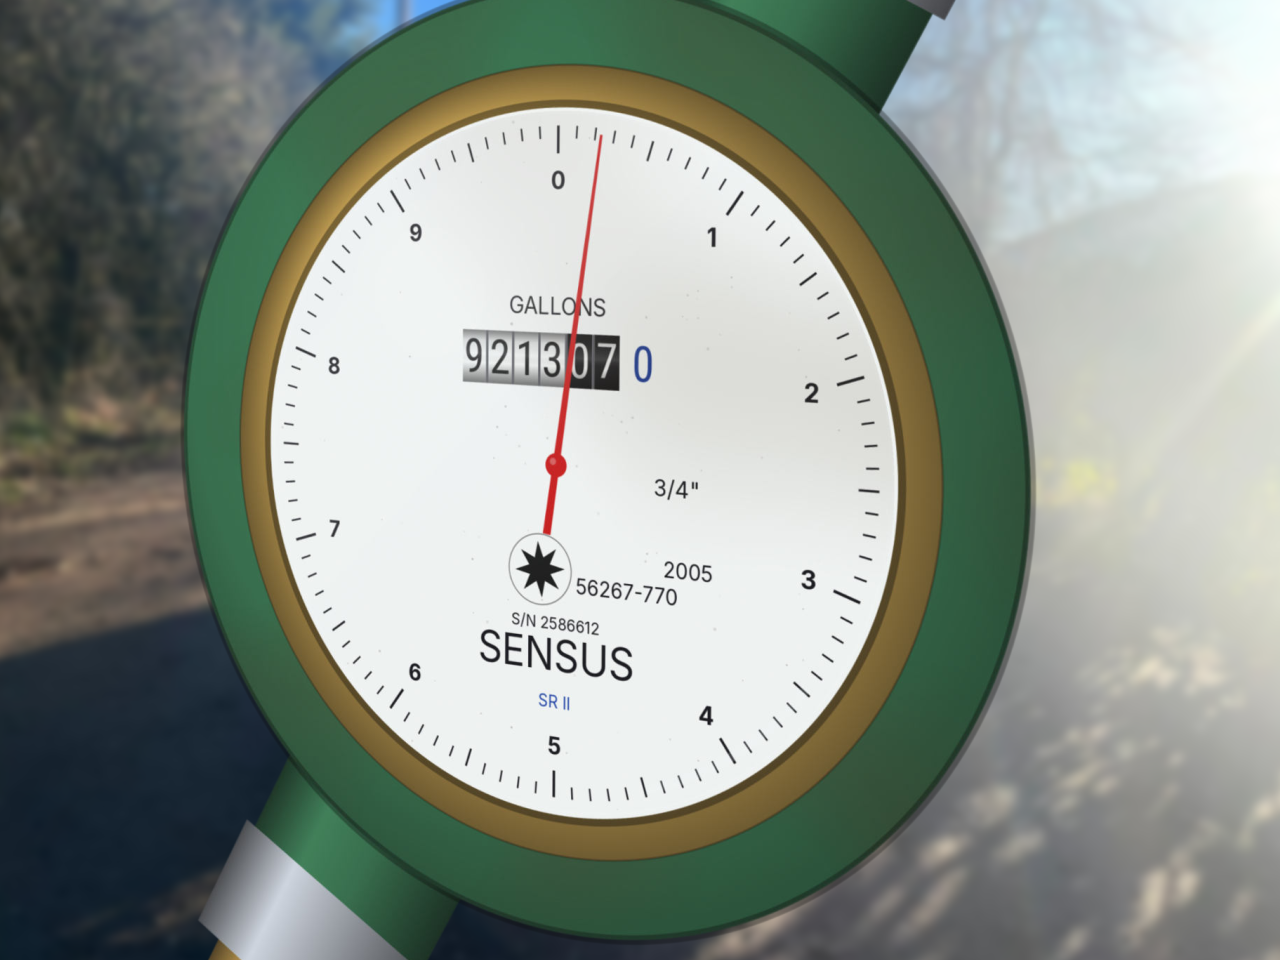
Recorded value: 9213070.2 gal
